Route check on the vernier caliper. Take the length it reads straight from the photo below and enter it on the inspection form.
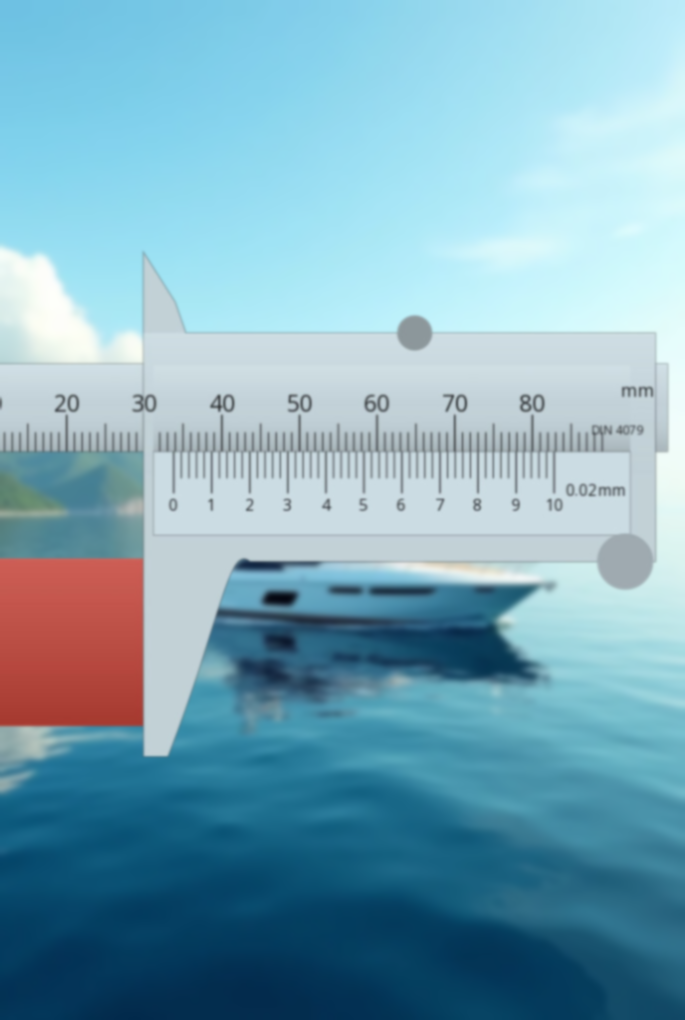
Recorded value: 33.8 mm
